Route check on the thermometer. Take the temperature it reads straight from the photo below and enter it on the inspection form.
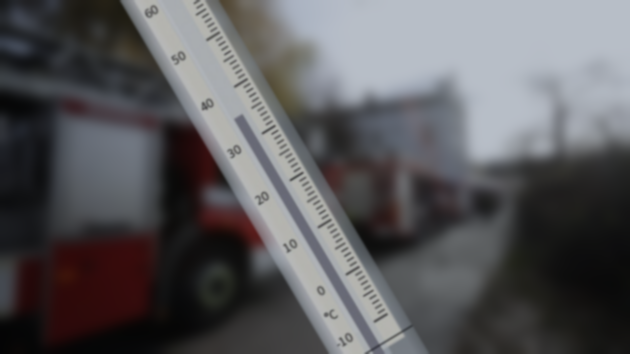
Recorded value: 35 °C
